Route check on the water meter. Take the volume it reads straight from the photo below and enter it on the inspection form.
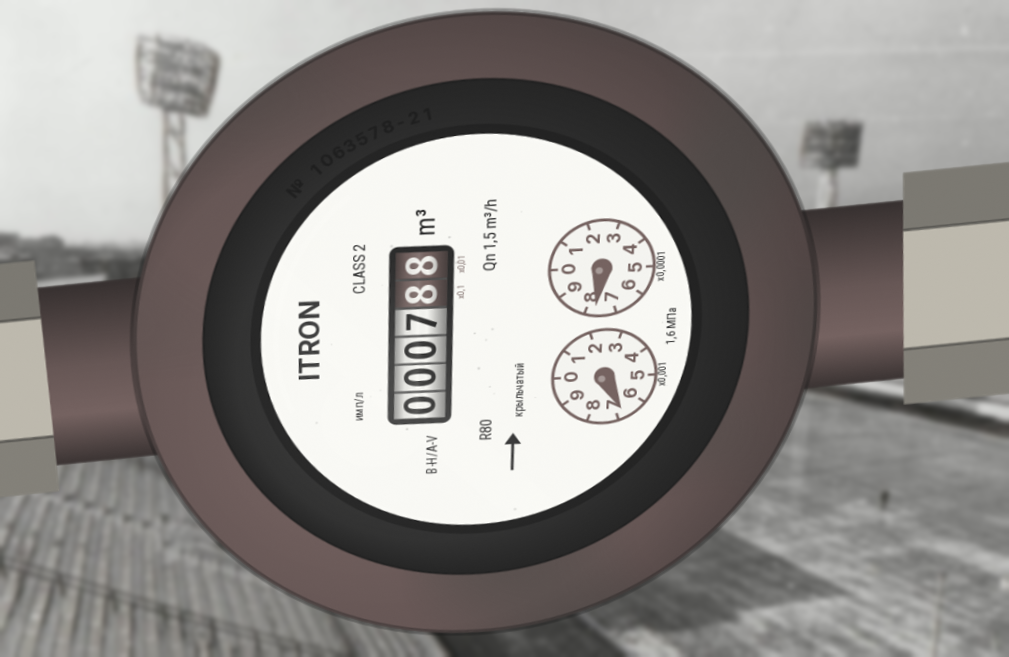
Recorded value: 7.8867 m³
